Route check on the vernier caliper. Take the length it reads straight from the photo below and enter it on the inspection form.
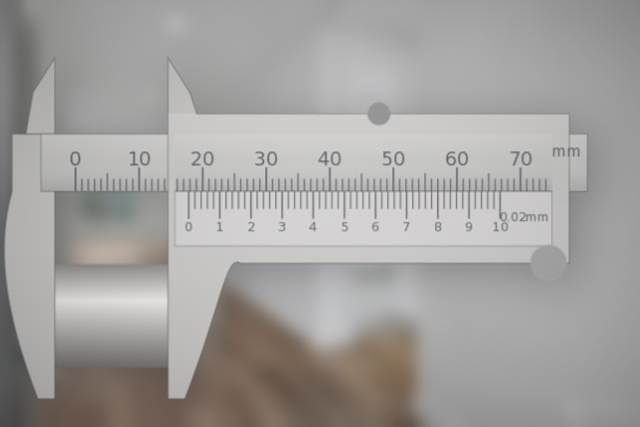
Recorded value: 17.8 mm
